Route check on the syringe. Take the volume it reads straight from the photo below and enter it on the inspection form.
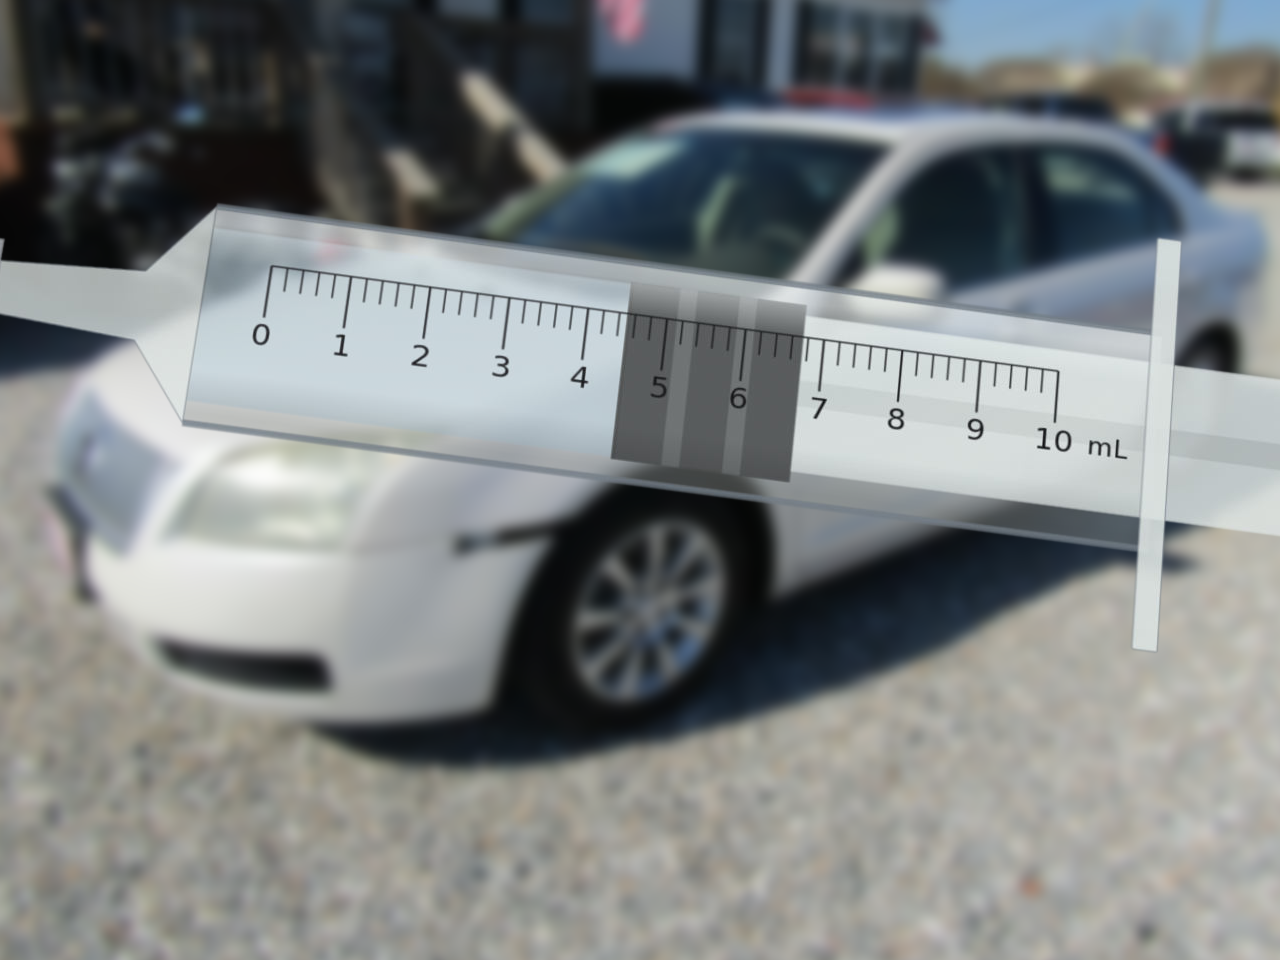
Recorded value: 4.5 mL
